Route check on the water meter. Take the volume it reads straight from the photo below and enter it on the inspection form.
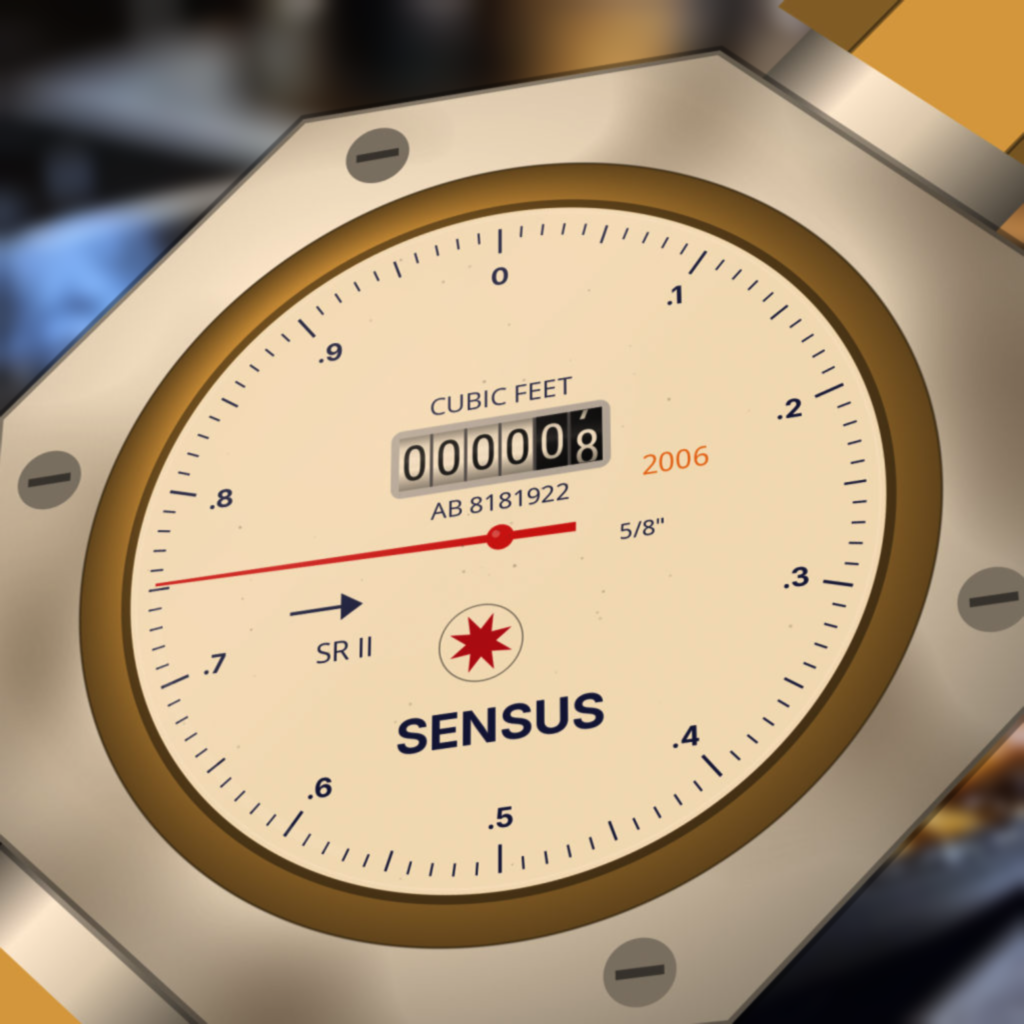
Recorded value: 7.75 ft³
